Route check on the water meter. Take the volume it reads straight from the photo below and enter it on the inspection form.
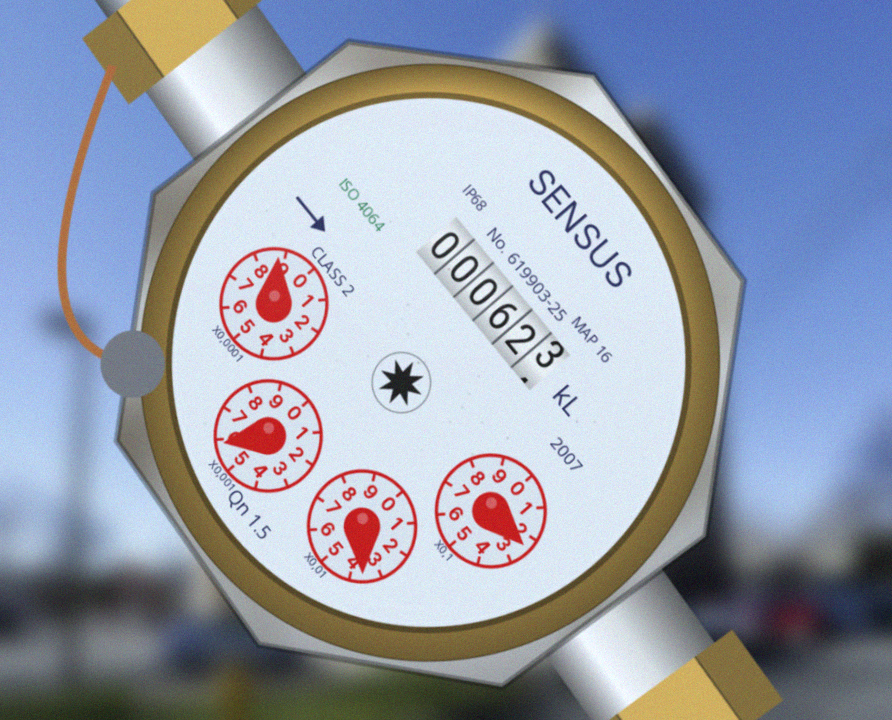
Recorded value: 623.2358 kL
